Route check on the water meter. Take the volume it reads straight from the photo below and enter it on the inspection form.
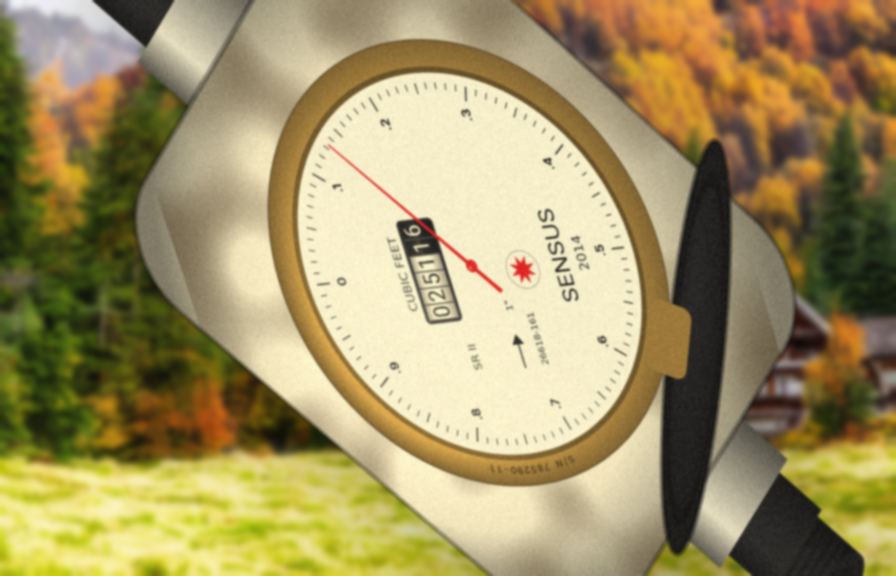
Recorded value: 25116.13 ft³
